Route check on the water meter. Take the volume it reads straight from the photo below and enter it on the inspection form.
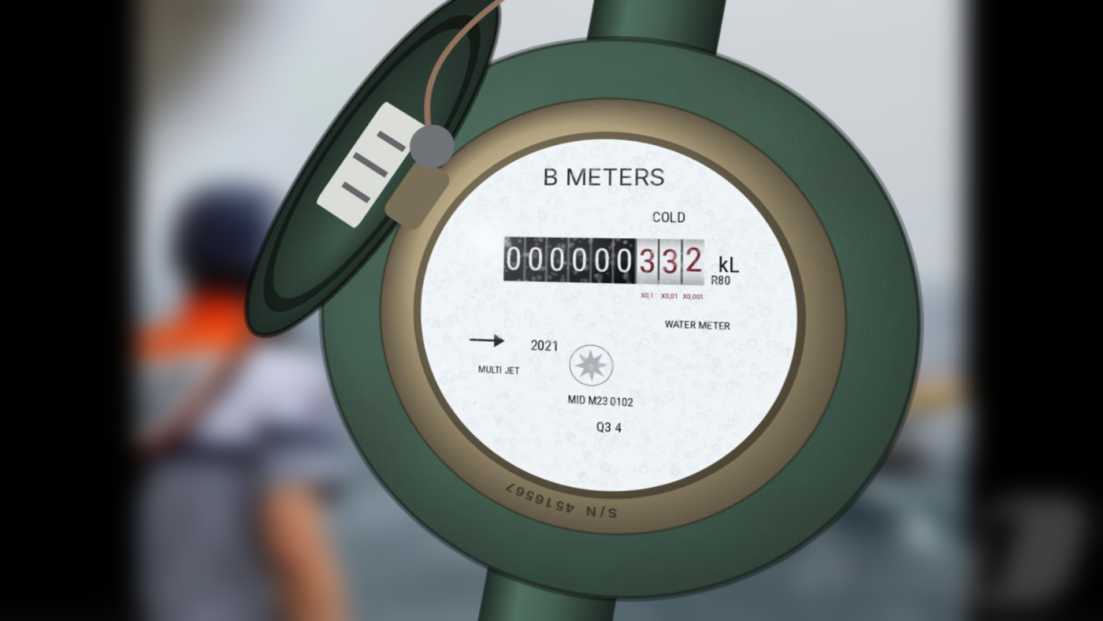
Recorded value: 0.332 kL
